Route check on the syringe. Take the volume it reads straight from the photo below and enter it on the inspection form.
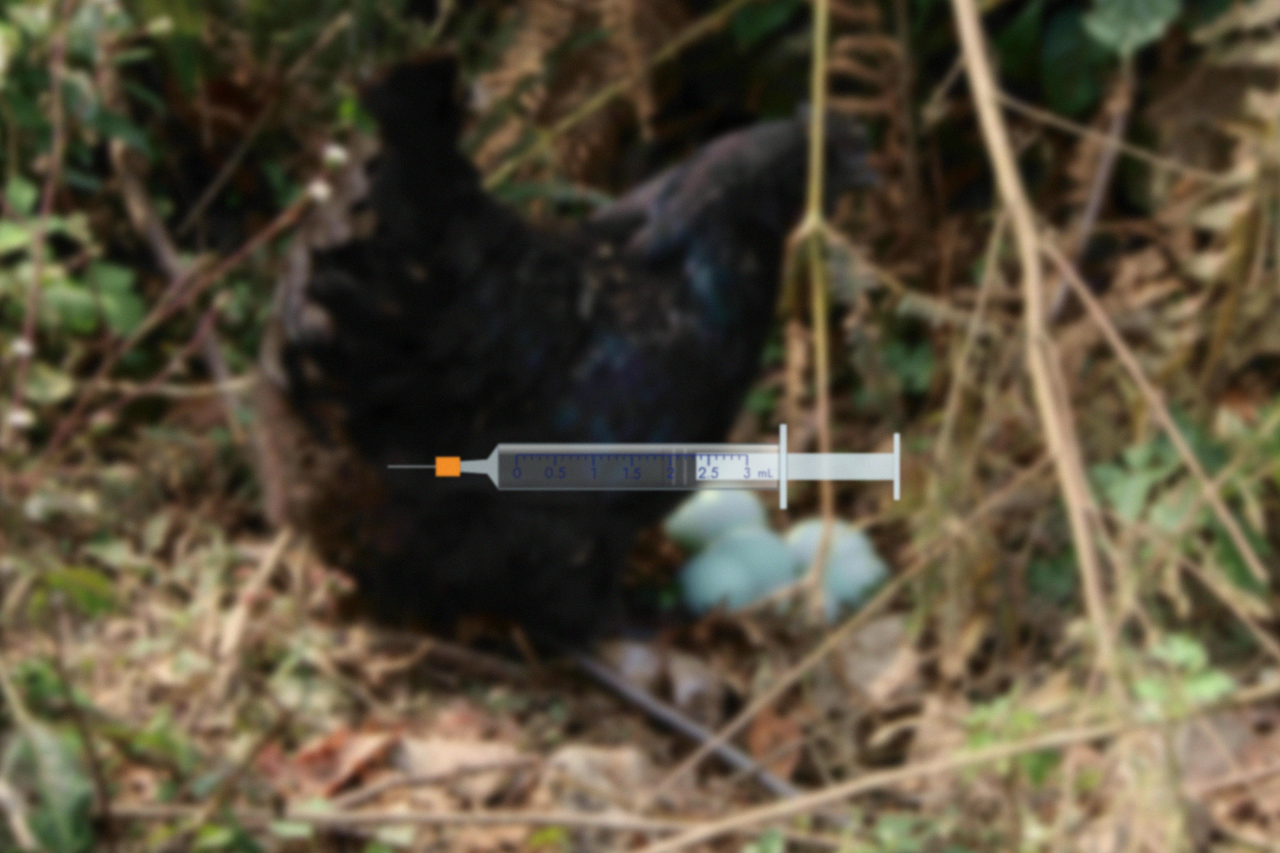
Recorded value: 1.9 mL
